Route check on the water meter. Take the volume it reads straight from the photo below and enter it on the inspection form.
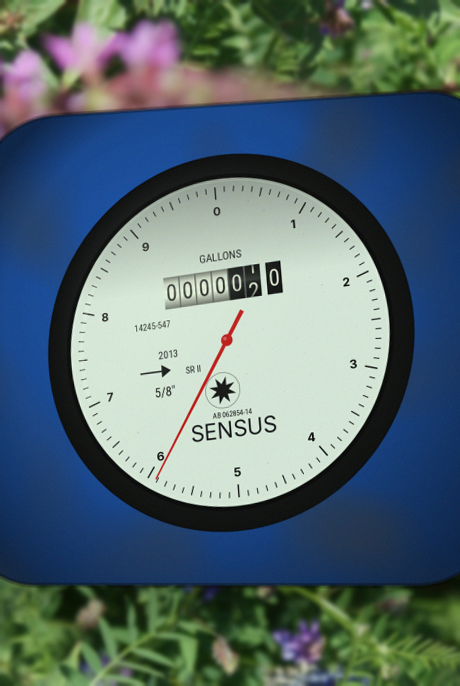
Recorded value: 15.9 gal
